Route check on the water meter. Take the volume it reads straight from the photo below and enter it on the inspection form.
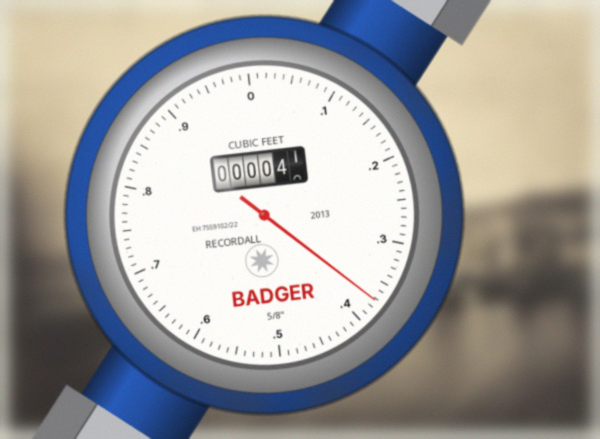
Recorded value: 41.37 ft³
